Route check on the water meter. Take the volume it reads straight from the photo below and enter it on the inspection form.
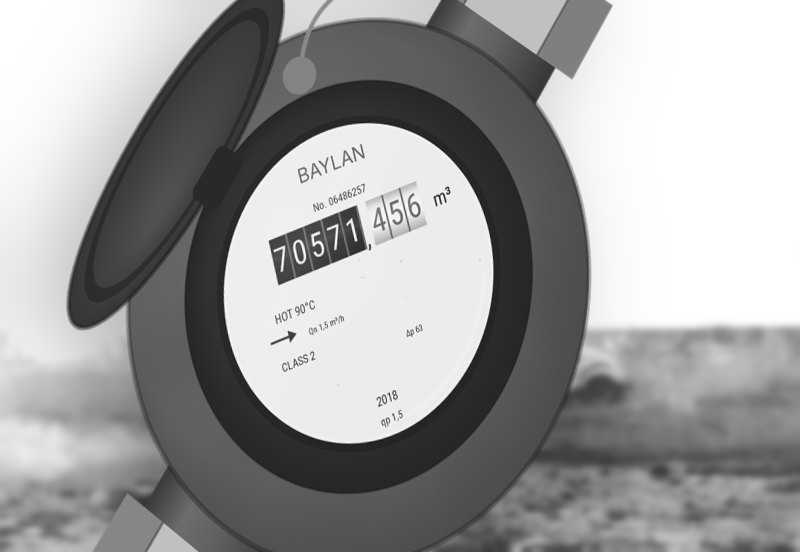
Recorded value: 70571.456 m³
